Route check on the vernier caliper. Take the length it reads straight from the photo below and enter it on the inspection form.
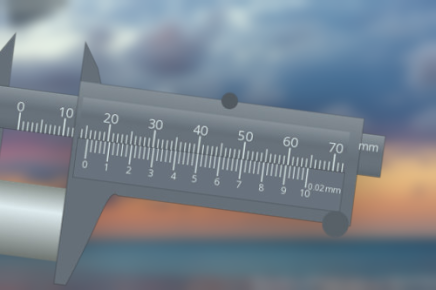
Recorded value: 15.5 mm
